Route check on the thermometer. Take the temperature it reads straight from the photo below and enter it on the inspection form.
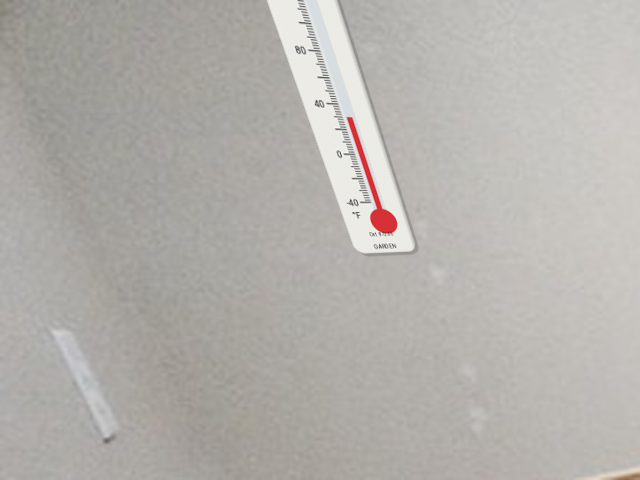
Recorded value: 30 °F
